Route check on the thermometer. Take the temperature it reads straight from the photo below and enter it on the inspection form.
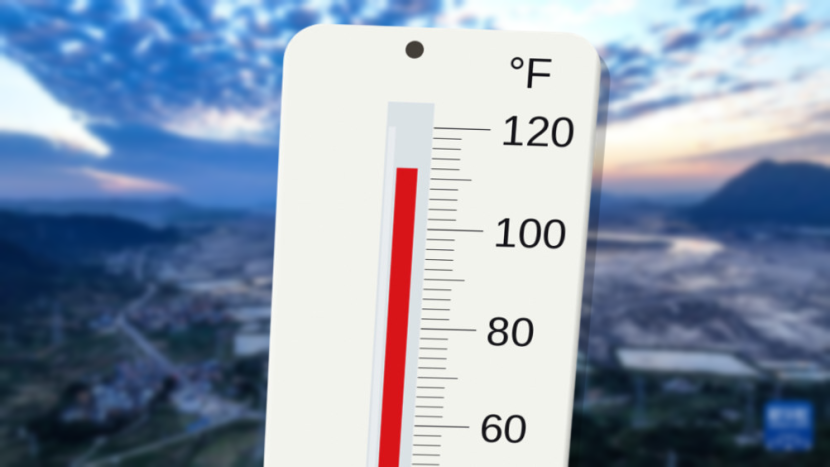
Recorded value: 112 °F
